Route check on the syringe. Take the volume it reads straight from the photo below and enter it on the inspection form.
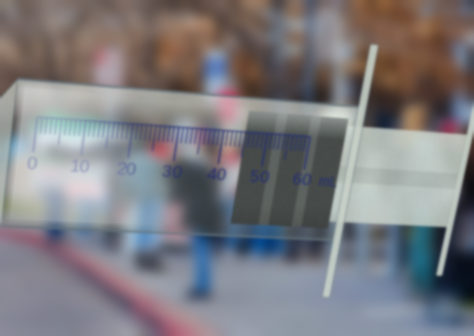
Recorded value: 45 mL
